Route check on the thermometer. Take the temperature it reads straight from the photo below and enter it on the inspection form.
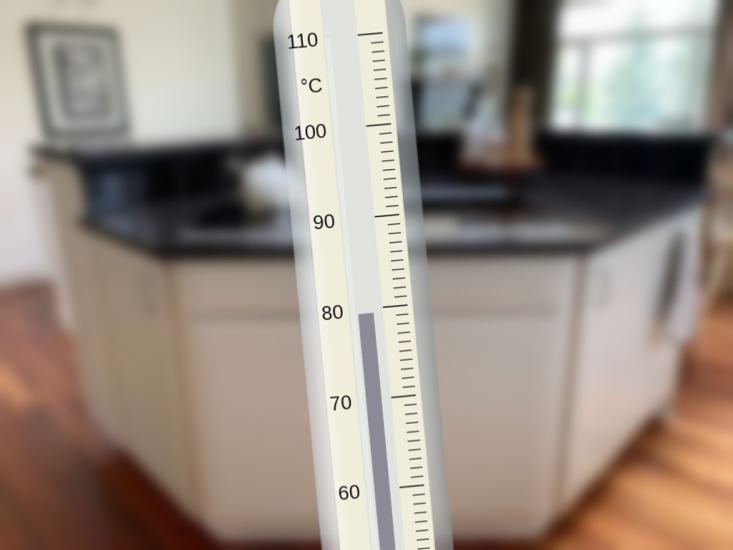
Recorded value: 79.5 °C
